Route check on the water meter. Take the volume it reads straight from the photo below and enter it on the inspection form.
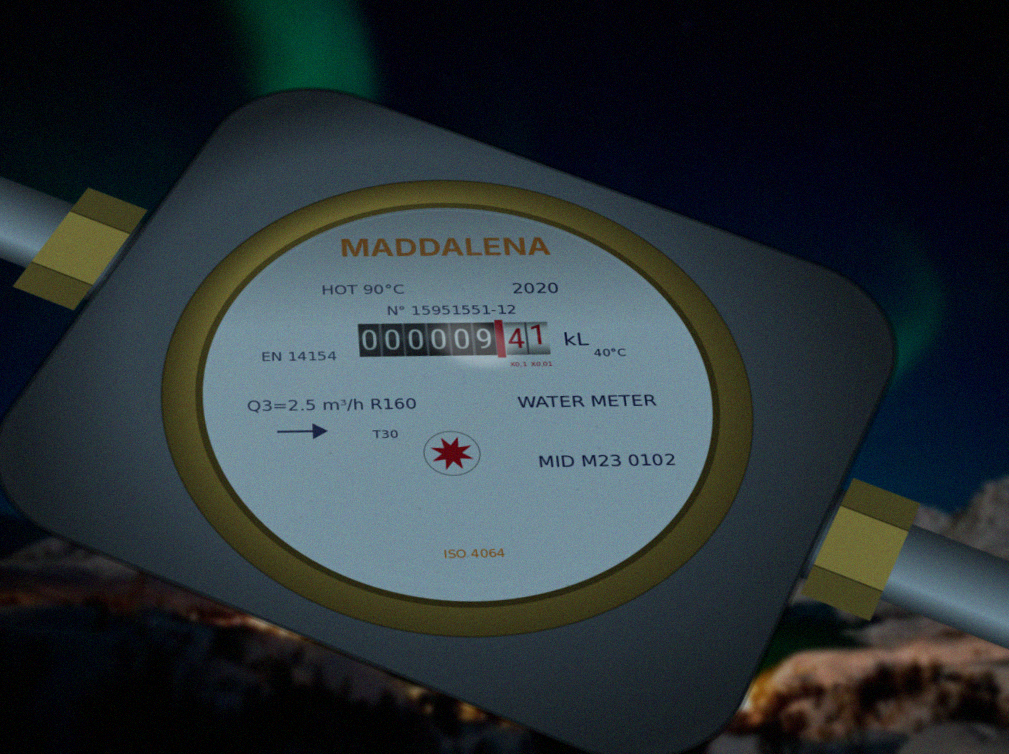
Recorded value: 9.41 kL
